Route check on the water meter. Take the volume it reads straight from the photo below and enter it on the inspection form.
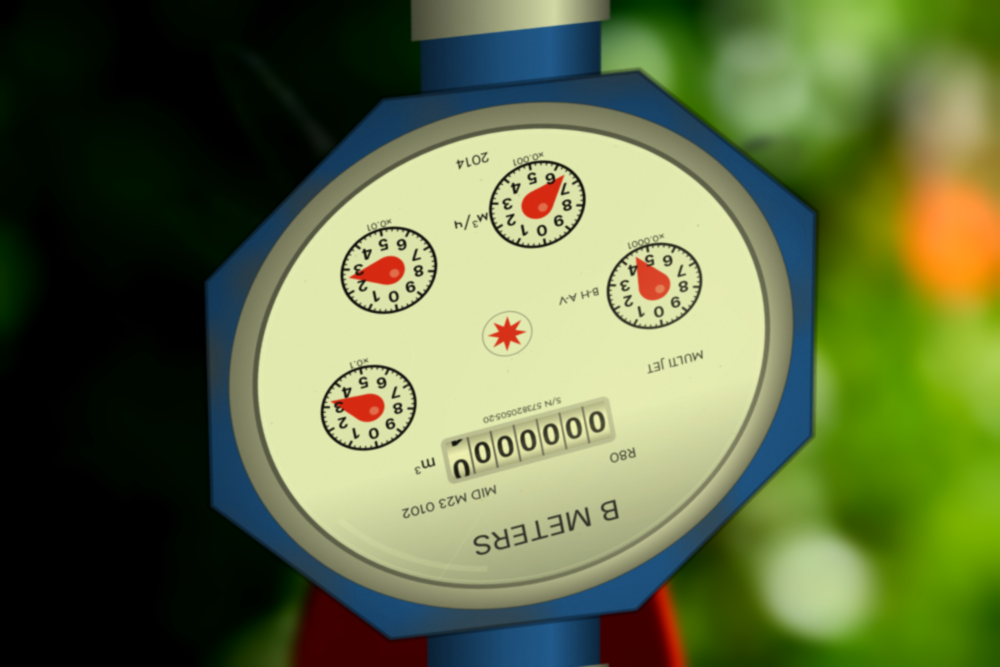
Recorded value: 0.3264 m³
